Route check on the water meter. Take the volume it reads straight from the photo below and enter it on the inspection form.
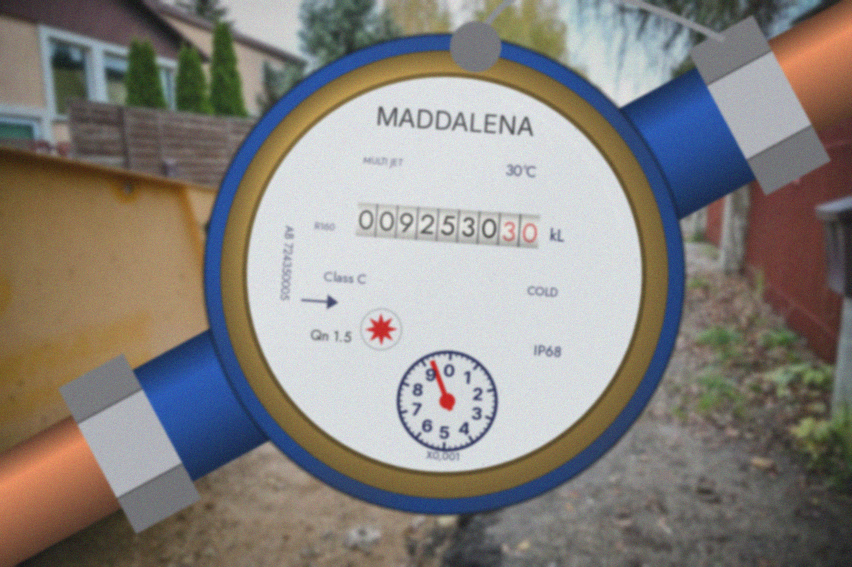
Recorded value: 92530.299 kL
